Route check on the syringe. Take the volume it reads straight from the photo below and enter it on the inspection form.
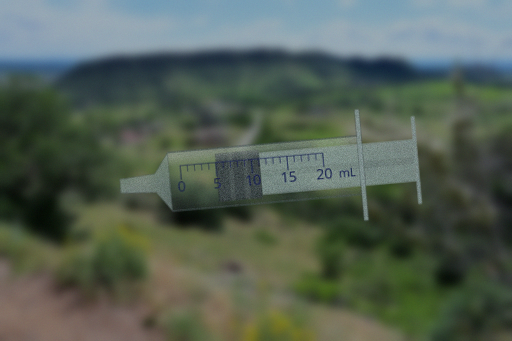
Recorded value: 5 mL
